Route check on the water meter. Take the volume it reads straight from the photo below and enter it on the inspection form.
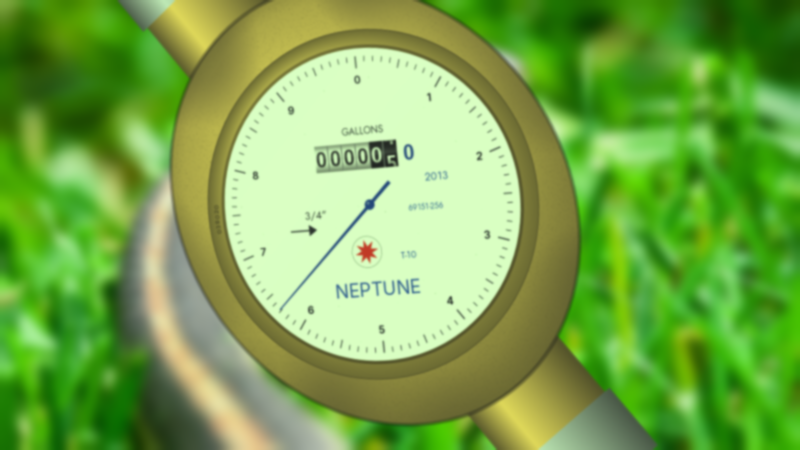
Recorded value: 46.3 gal
